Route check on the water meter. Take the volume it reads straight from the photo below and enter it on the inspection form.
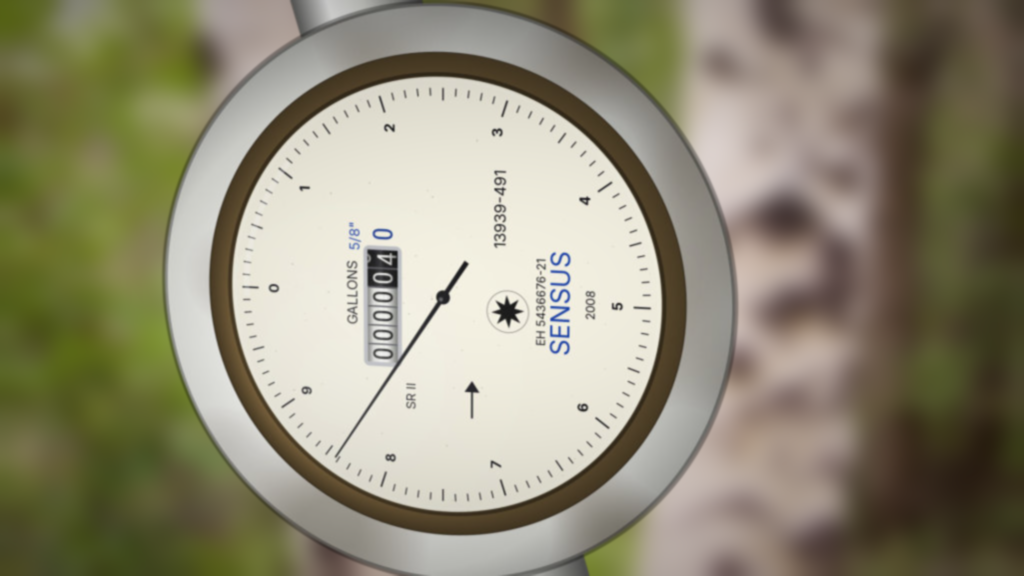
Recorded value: 38.4 gal
